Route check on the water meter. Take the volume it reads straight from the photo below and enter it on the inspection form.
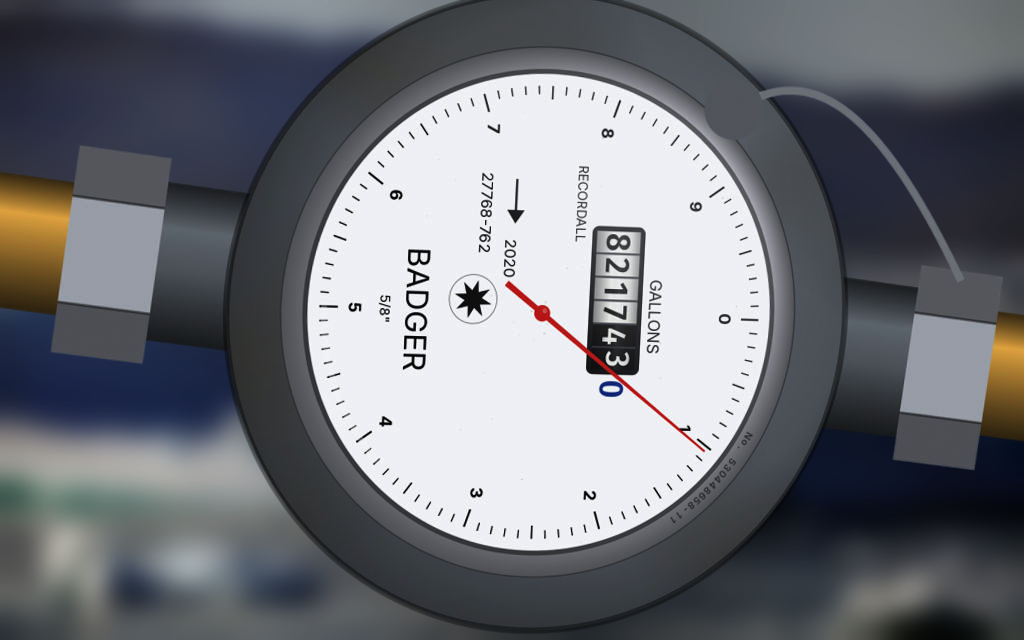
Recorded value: 8217431.0 gal
